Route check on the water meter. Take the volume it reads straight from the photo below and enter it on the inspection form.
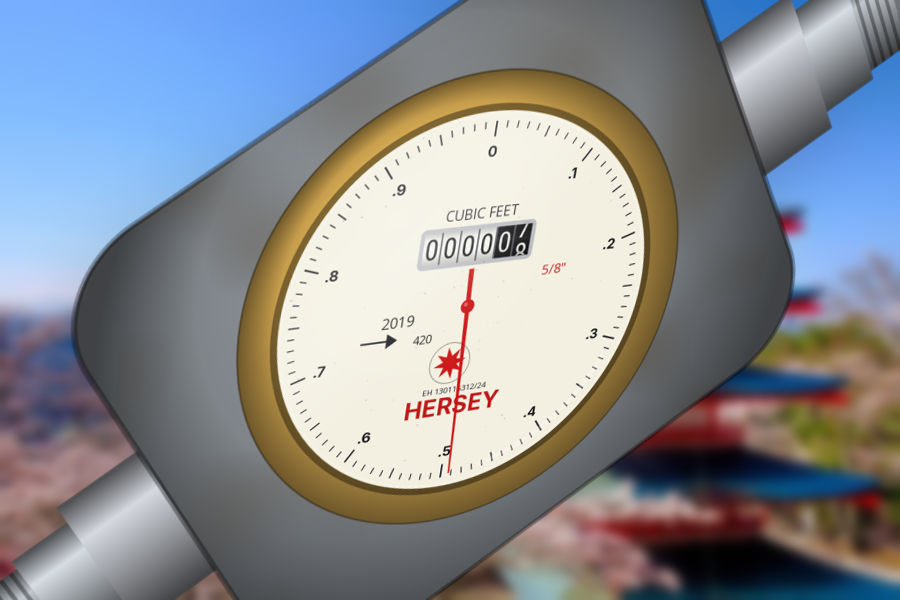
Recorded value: 7.49 ft³
